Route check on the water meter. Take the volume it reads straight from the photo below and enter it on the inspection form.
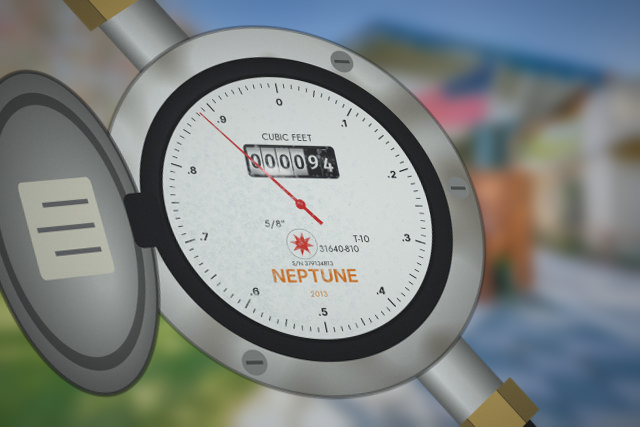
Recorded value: 93.88 ft³
